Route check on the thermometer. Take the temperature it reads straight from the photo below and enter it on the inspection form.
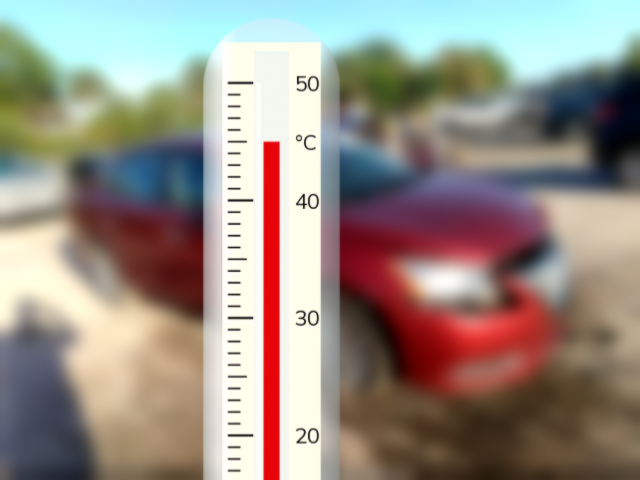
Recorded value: 45 °C
